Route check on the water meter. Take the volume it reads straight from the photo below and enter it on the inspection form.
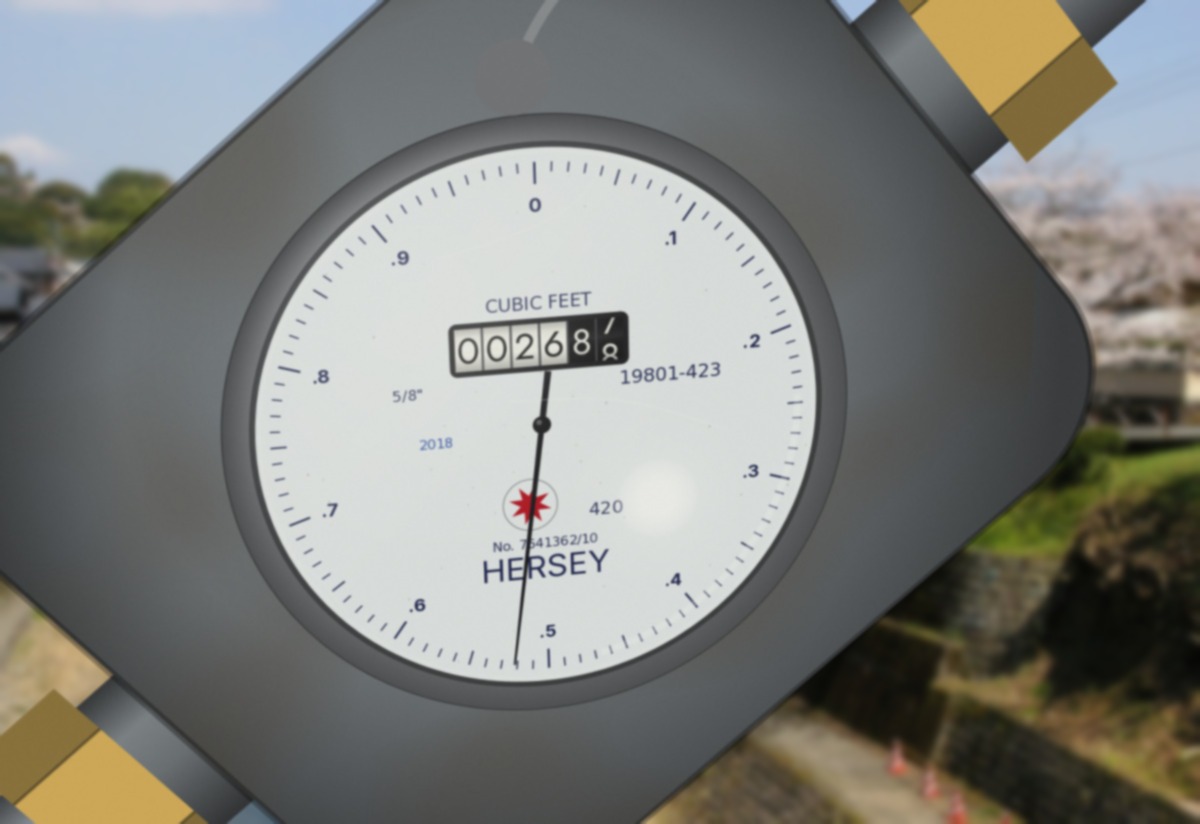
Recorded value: 2687.52 ft³
